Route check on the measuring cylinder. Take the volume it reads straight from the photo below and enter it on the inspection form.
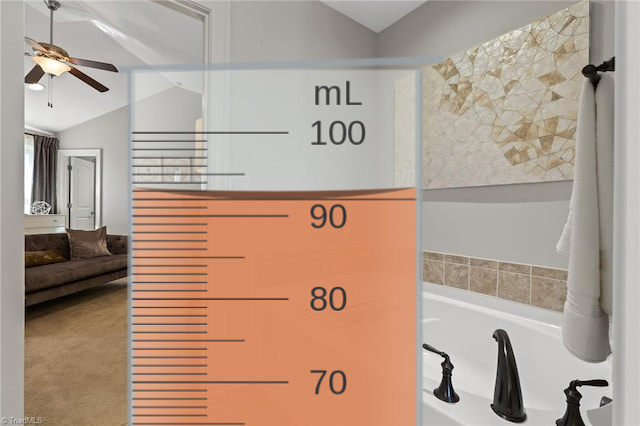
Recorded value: 92 mL
